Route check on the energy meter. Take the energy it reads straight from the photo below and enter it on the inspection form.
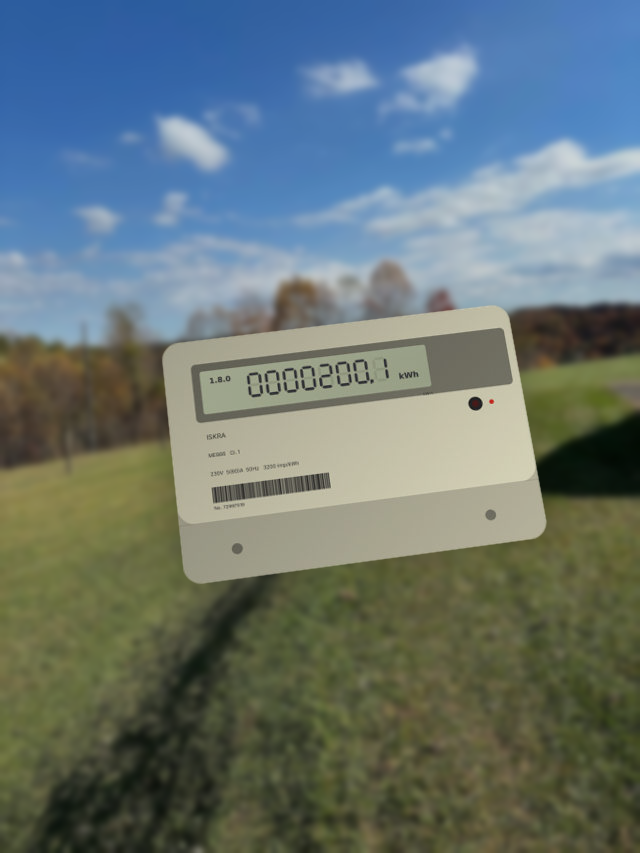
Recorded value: 200.1 kWh
